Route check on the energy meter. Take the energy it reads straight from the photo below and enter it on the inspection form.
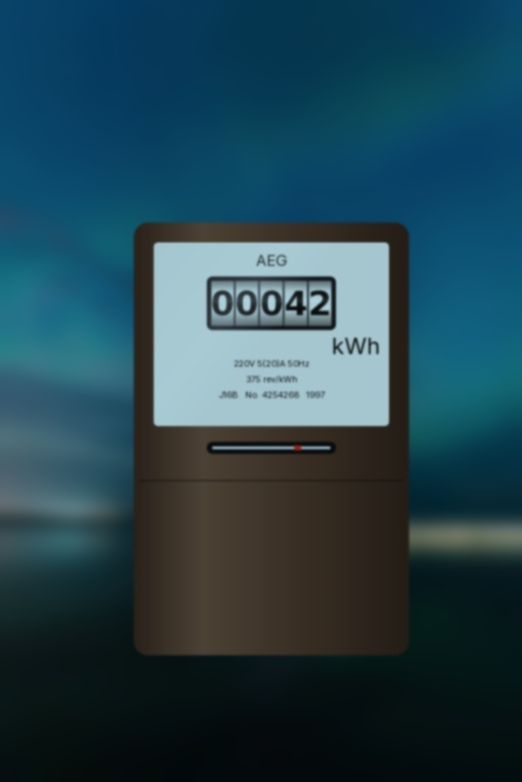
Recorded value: 42 kWh
